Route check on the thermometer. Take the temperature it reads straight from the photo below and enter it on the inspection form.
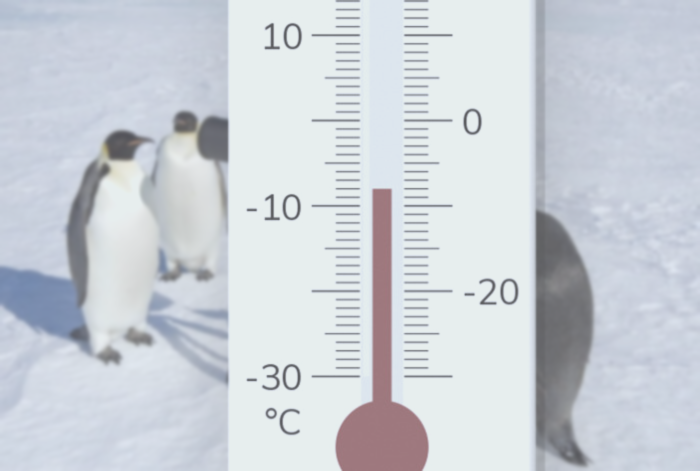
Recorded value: -8 °C
